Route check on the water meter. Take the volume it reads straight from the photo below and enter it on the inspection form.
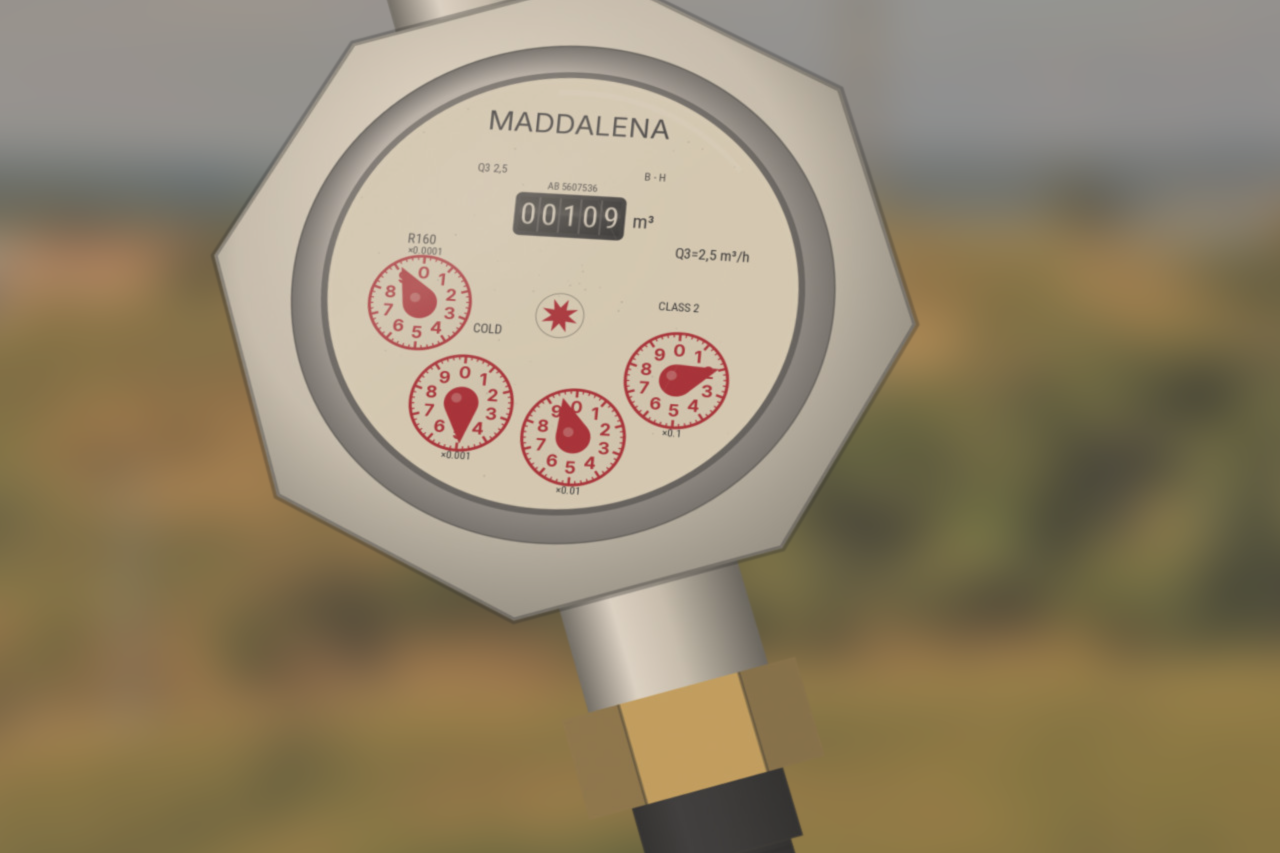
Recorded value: 109.1949 m³
